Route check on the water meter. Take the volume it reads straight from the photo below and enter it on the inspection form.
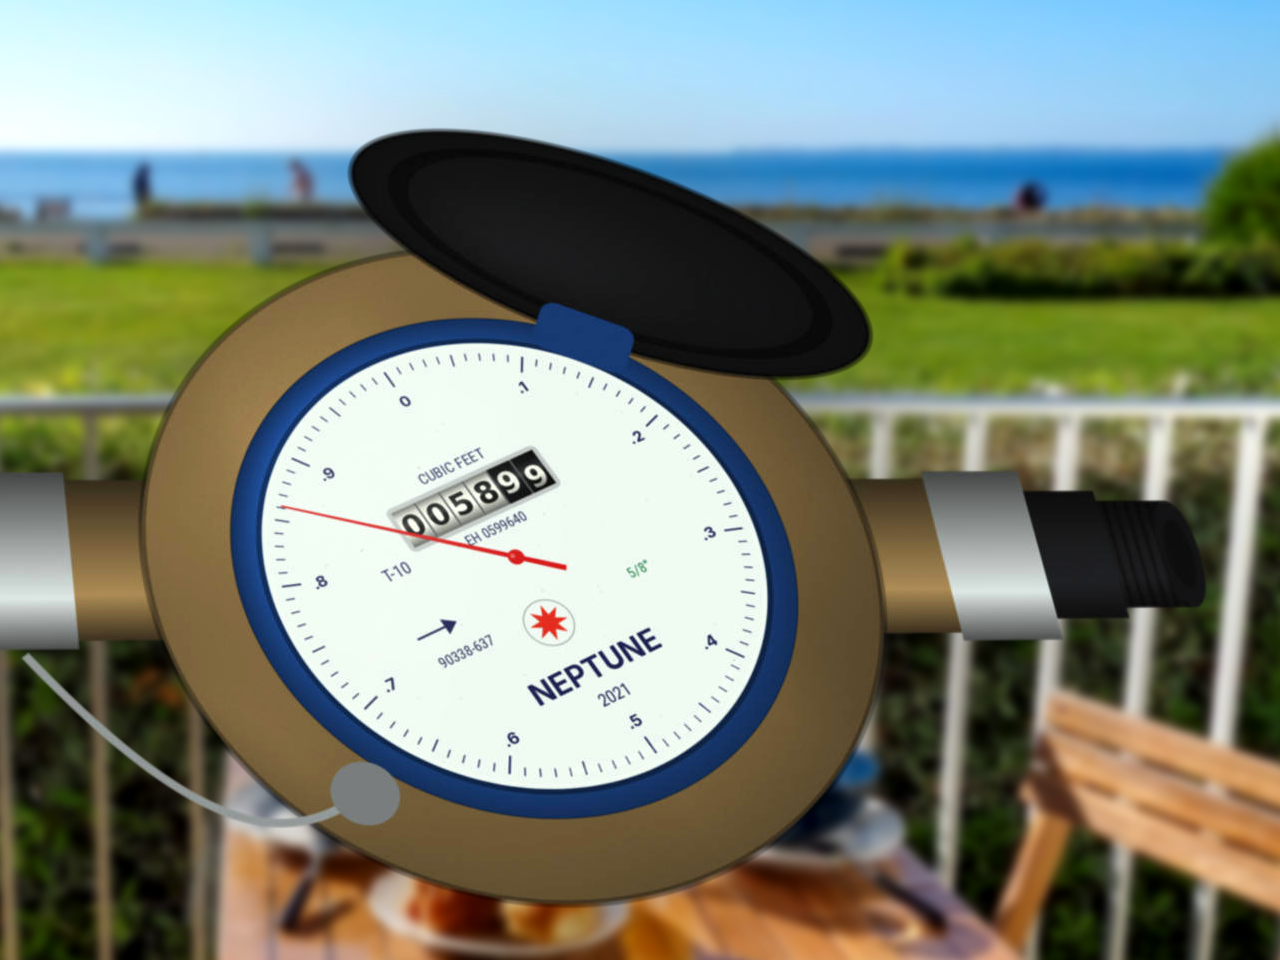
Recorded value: 5898.86 ft³
